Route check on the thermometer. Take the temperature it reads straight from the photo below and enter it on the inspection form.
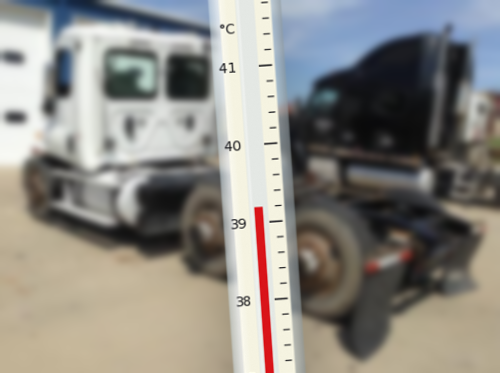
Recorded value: 39.2 °C
